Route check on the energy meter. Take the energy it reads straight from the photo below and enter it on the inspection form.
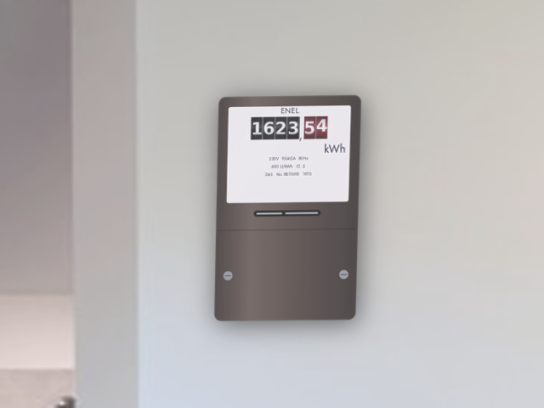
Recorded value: 1623.54 kWh
